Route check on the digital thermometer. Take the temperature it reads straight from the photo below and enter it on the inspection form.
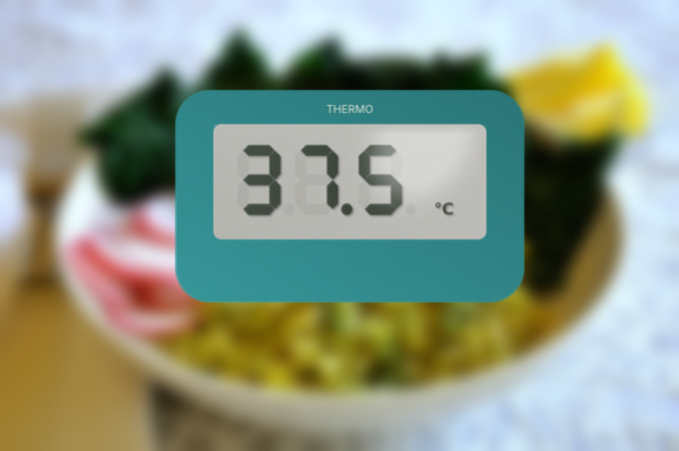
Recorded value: 37.5 °C
